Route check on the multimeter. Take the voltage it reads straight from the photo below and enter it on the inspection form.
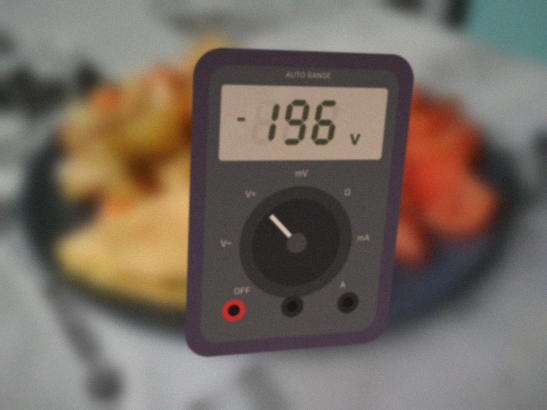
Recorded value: -196 V
